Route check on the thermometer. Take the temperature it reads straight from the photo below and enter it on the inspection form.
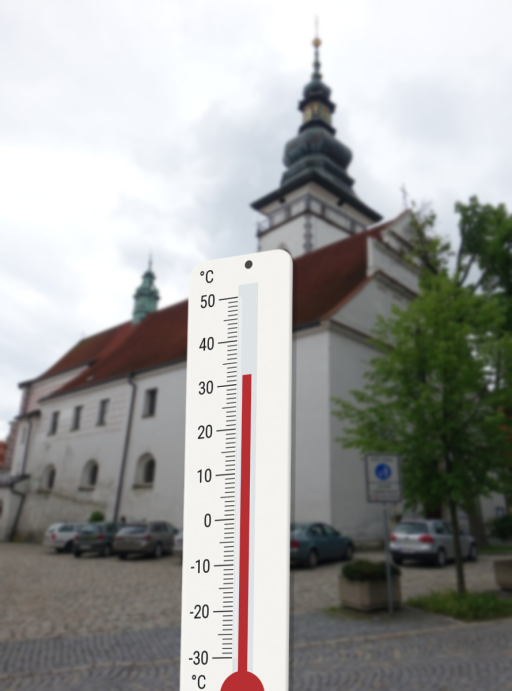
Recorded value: 32 °C
